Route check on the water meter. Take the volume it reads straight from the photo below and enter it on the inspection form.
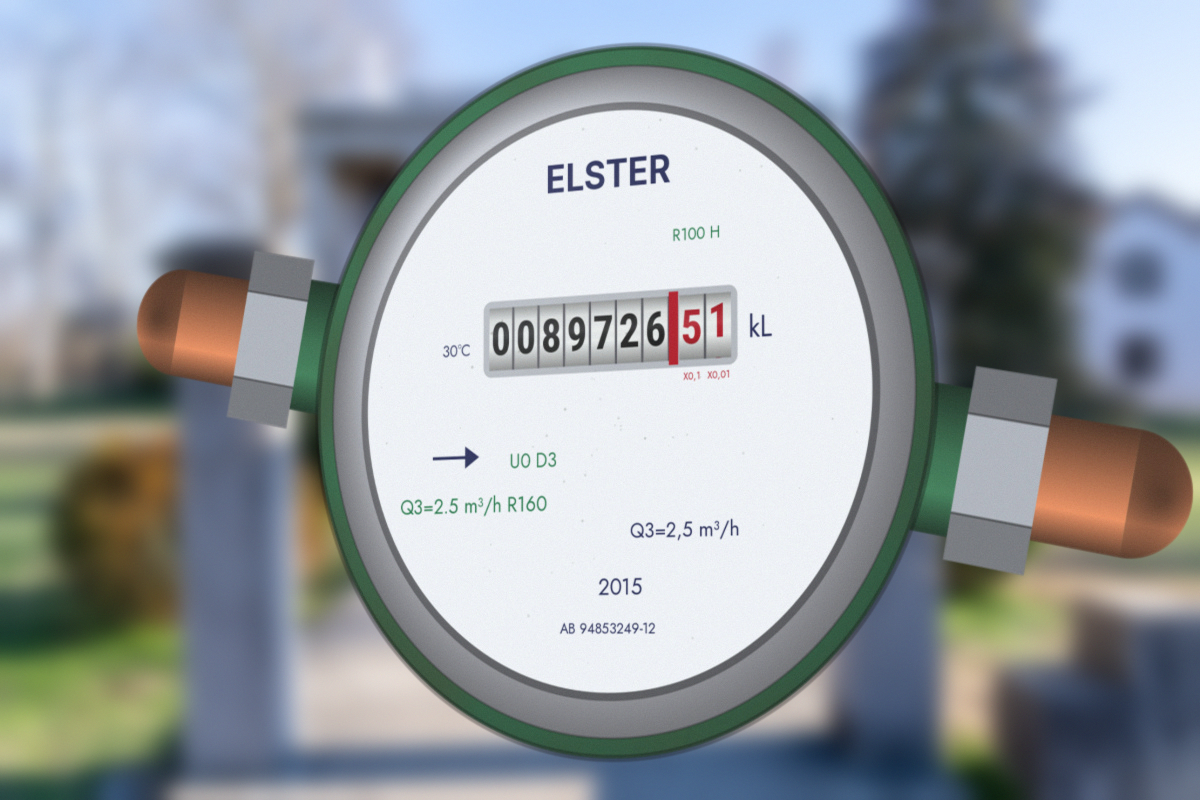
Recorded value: 89726.51 kL
